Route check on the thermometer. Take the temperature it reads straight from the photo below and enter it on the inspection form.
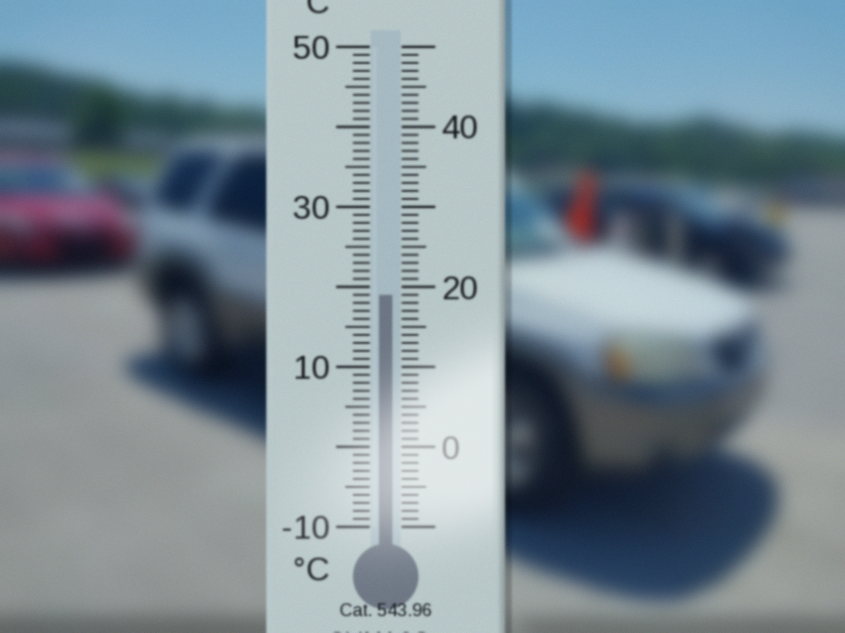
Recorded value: 19 °C
